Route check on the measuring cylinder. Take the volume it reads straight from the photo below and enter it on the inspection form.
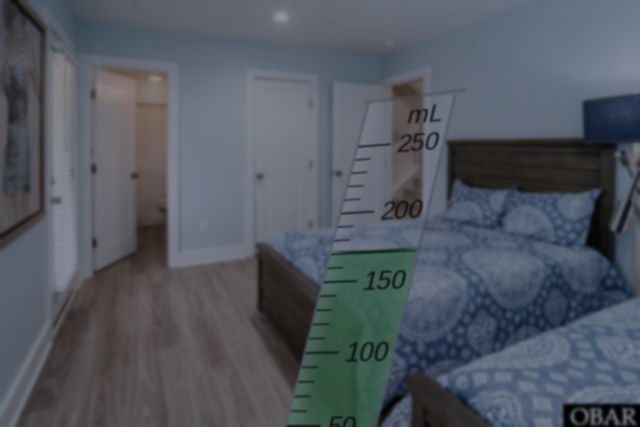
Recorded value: 170 mL
